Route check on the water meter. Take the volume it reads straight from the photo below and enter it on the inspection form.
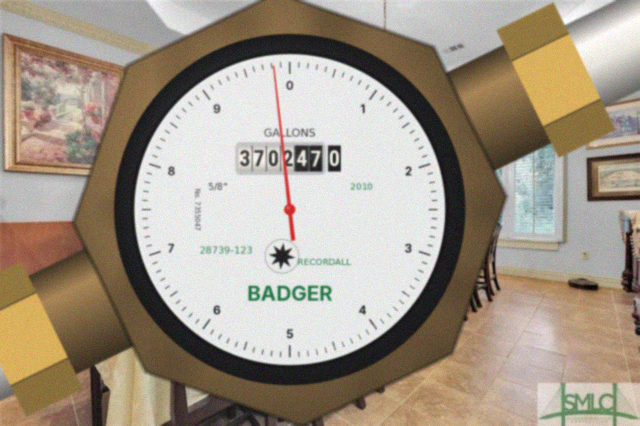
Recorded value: 3702469.8 gal
